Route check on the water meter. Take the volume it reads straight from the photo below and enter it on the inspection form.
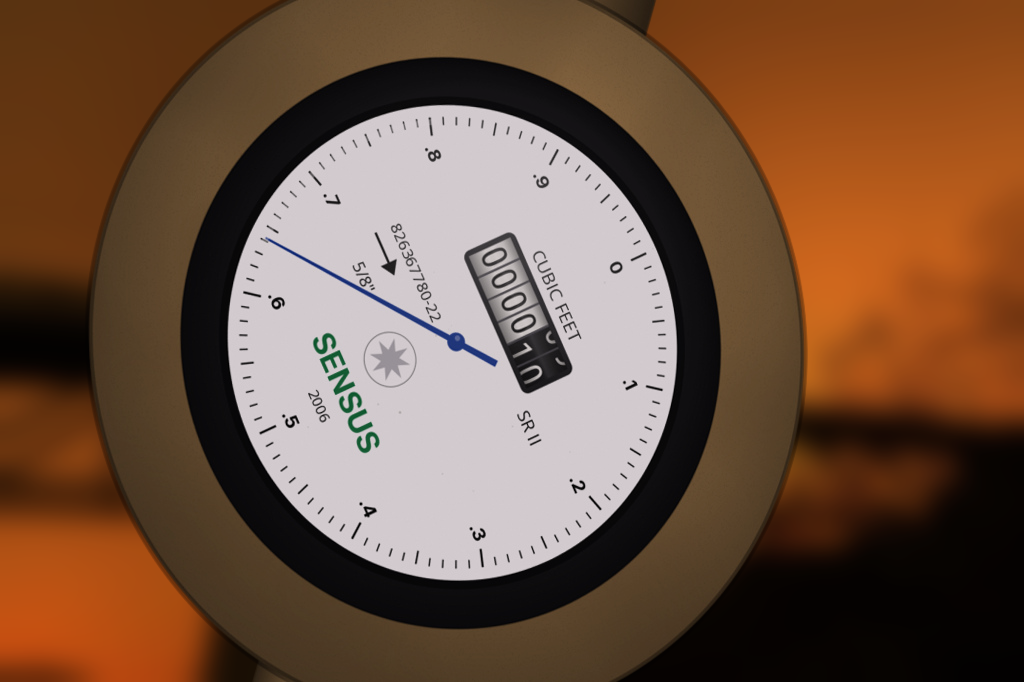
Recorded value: 9.64 ft³
